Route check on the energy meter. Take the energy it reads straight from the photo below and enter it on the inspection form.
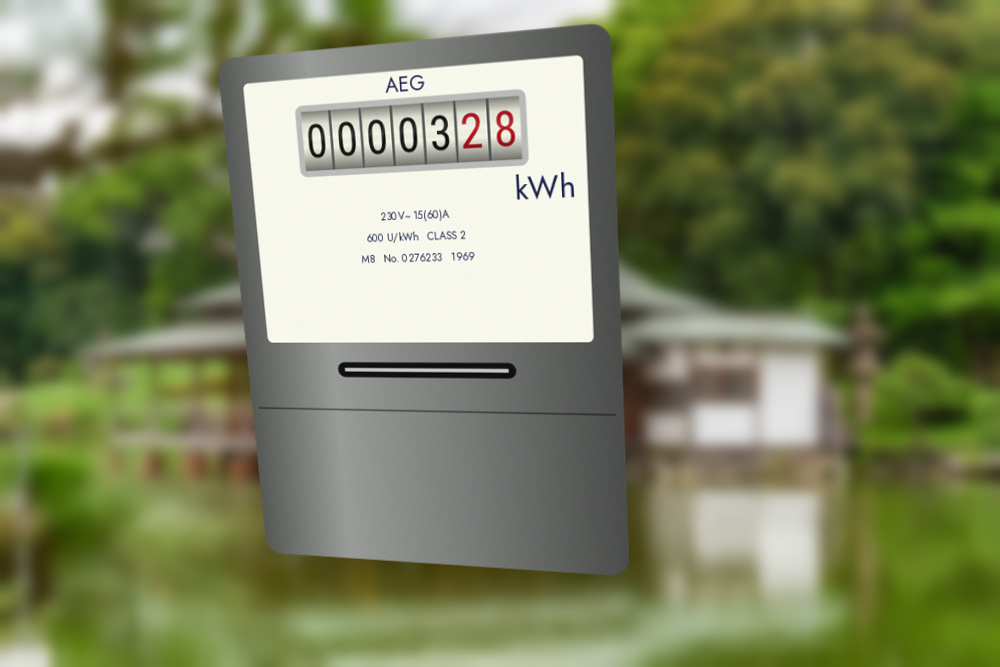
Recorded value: 3.28 kWh
